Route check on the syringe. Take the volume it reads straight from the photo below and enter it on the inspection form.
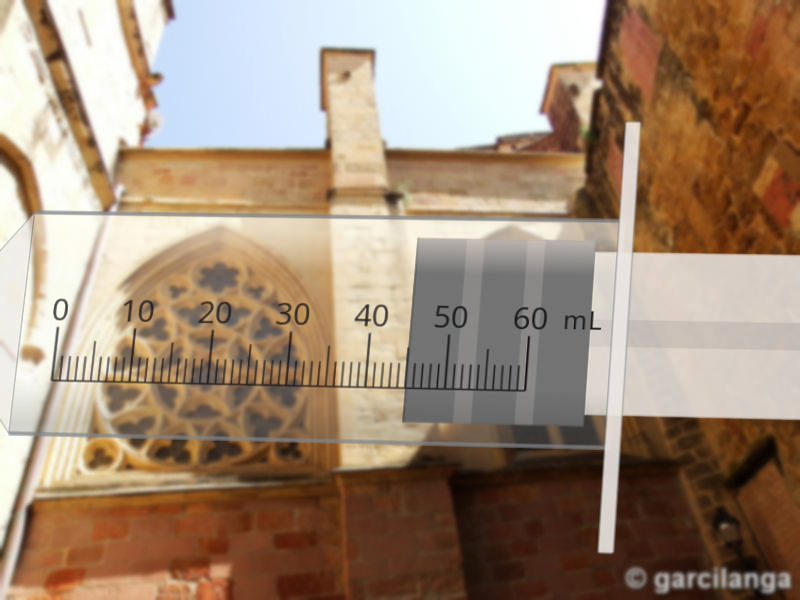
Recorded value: 45 mL
